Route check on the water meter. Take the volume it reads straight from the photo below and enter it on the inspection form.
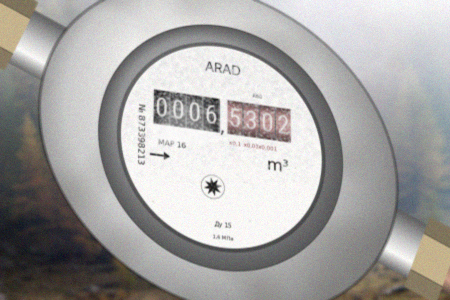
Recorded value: 6.5302 m³
